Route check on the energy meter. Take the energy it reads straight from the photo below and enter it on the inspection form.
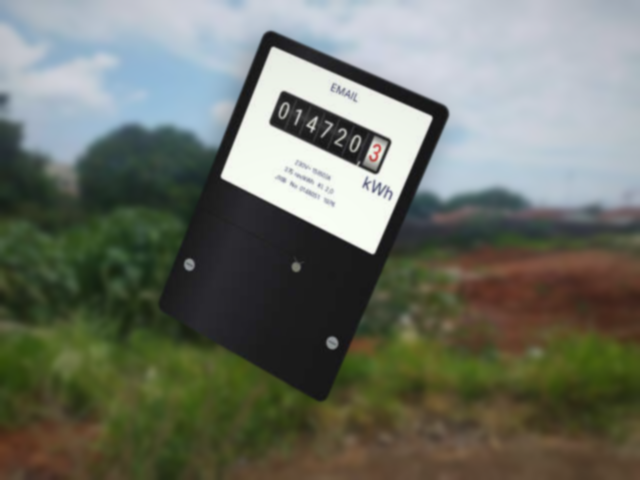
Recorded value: 14720.3 kWh
